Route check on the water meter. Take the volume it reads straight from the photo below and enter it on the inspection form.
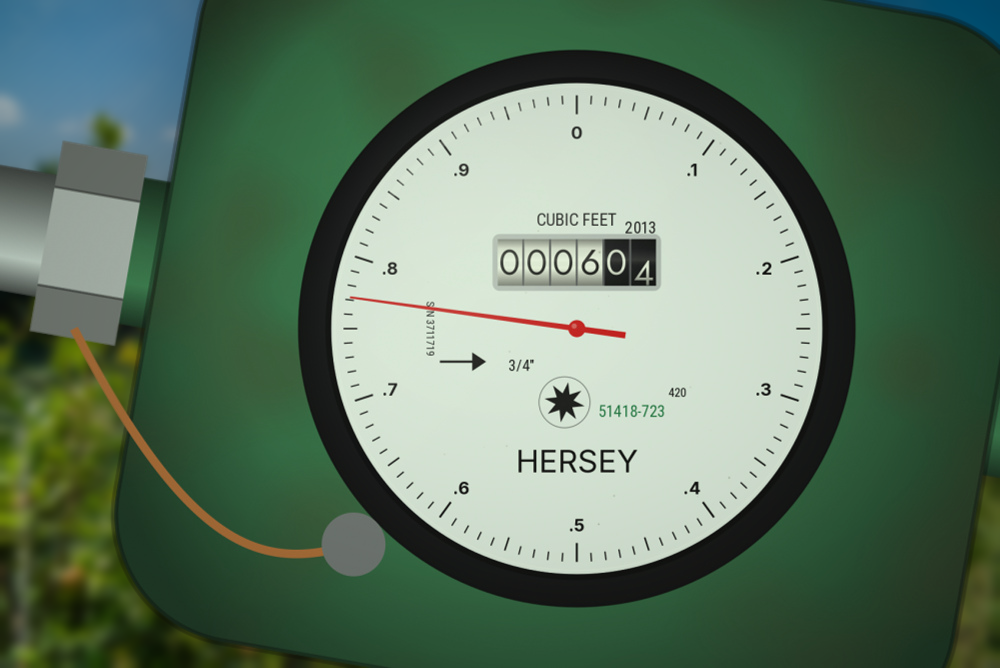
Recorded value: 603.77 ft³
